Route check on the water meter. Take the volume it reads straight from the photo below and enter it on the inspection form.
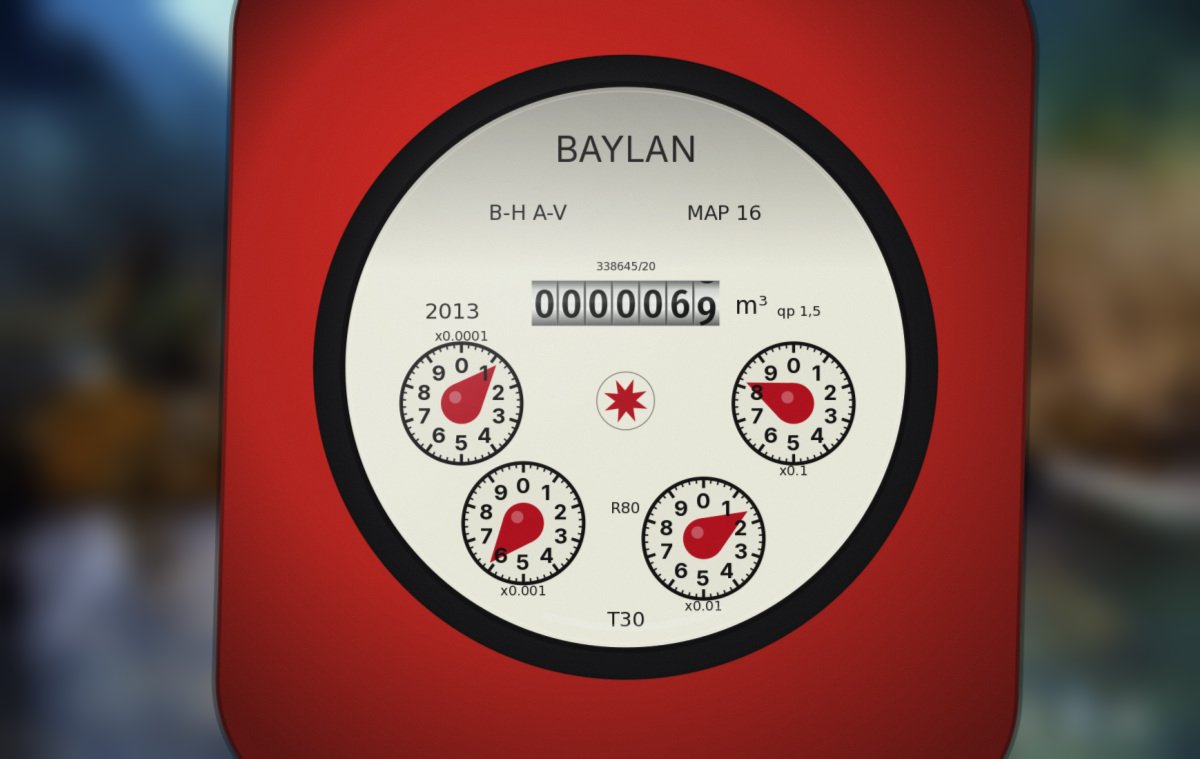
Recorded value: 68.8161 m³
